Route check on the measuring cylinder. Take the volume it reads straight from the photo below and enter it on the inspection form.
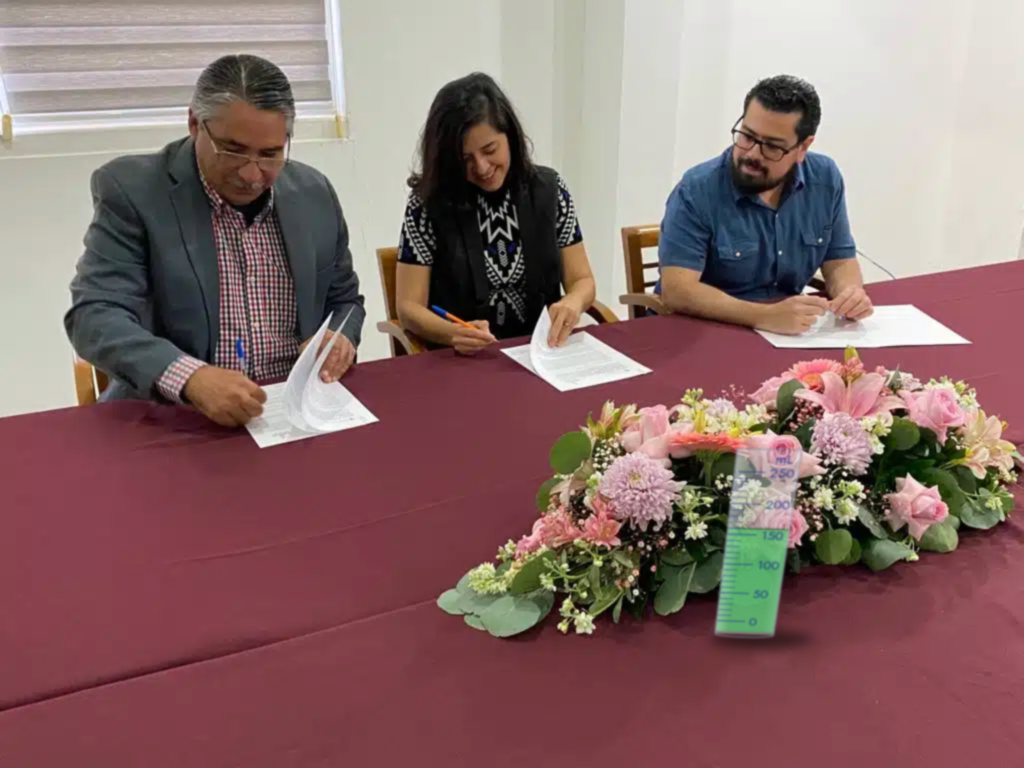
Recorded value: 160 mL
